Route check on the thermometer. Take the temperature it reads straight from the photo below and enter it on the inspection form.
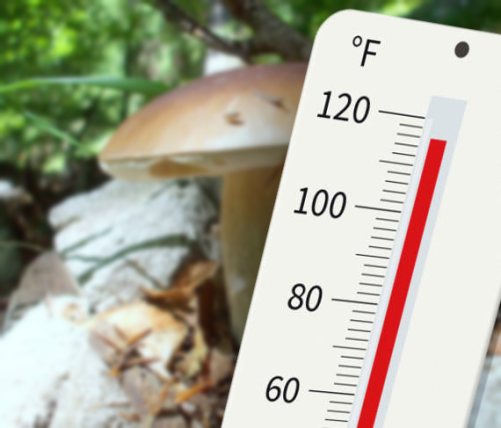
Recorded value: 116 °F
